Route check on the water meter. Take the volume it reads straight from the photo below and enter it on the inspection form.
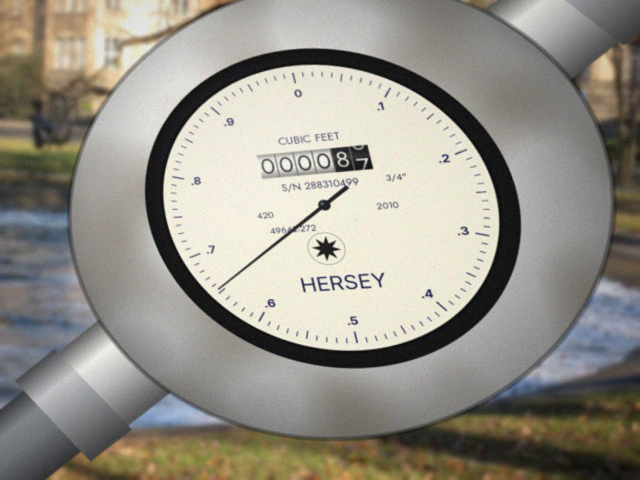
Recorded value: 86.65 ft³
